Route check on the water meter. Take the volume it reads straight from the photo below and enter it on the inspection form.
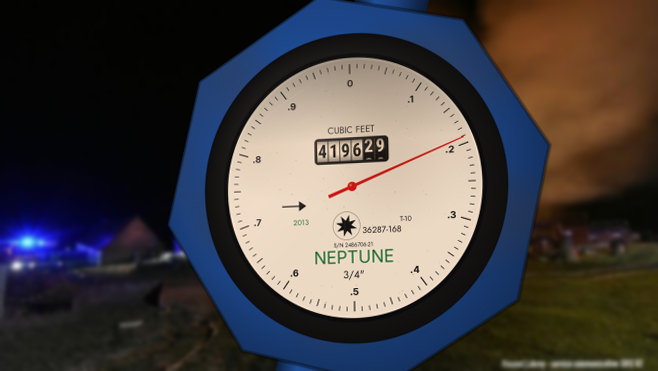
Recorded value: 419629.19 ft³
